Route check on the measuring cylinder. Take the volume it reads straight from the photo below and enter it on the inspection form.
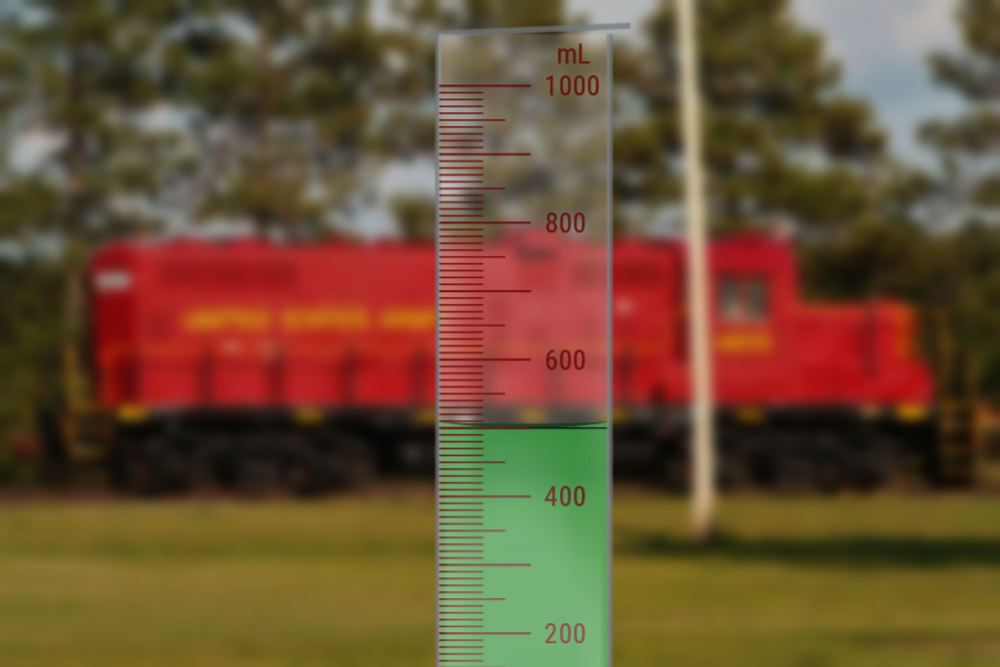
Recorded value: 500 mL
